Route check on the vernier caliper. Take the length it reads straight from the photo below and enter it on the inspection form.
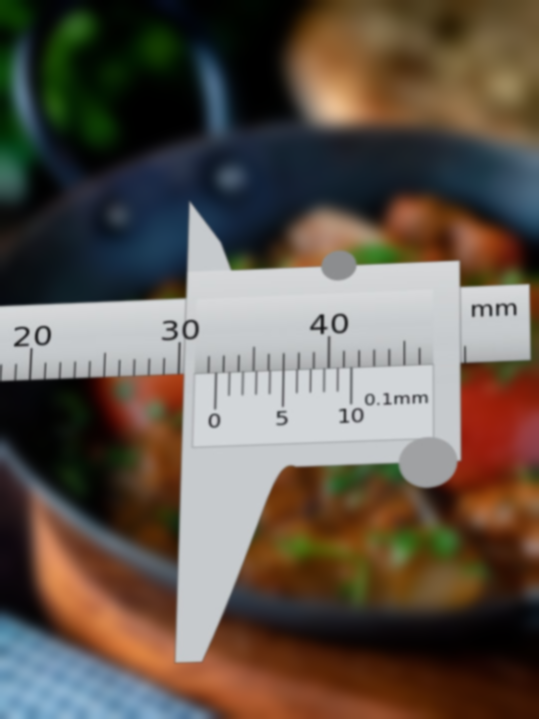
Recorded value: 32.5 mm
